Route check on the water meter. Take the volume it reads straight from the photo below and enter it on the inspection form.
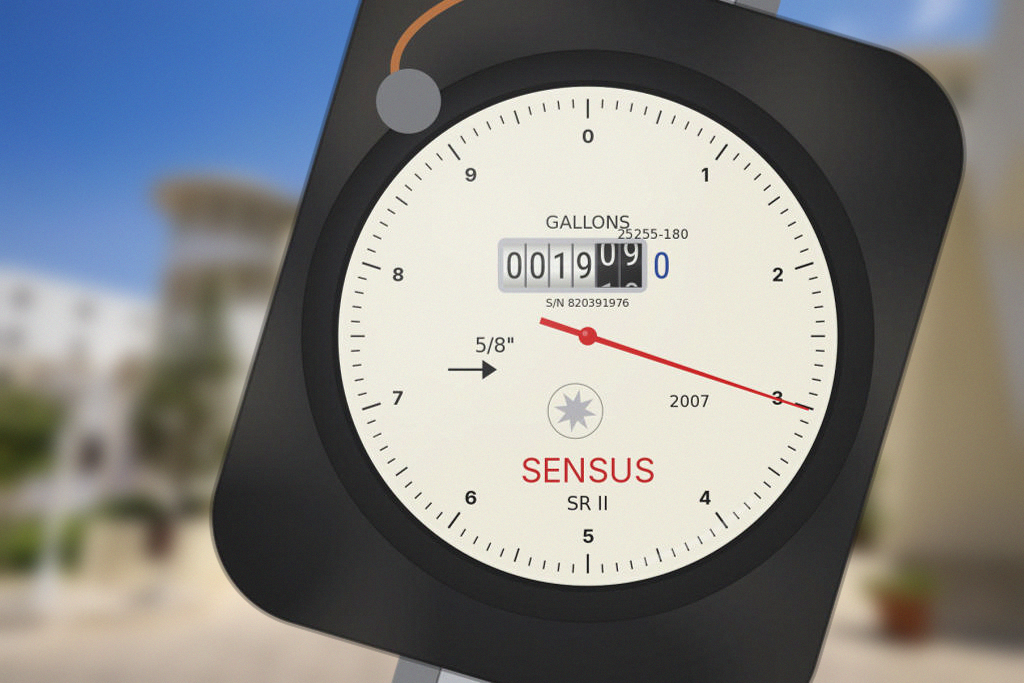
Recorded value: 19093.0 gal
